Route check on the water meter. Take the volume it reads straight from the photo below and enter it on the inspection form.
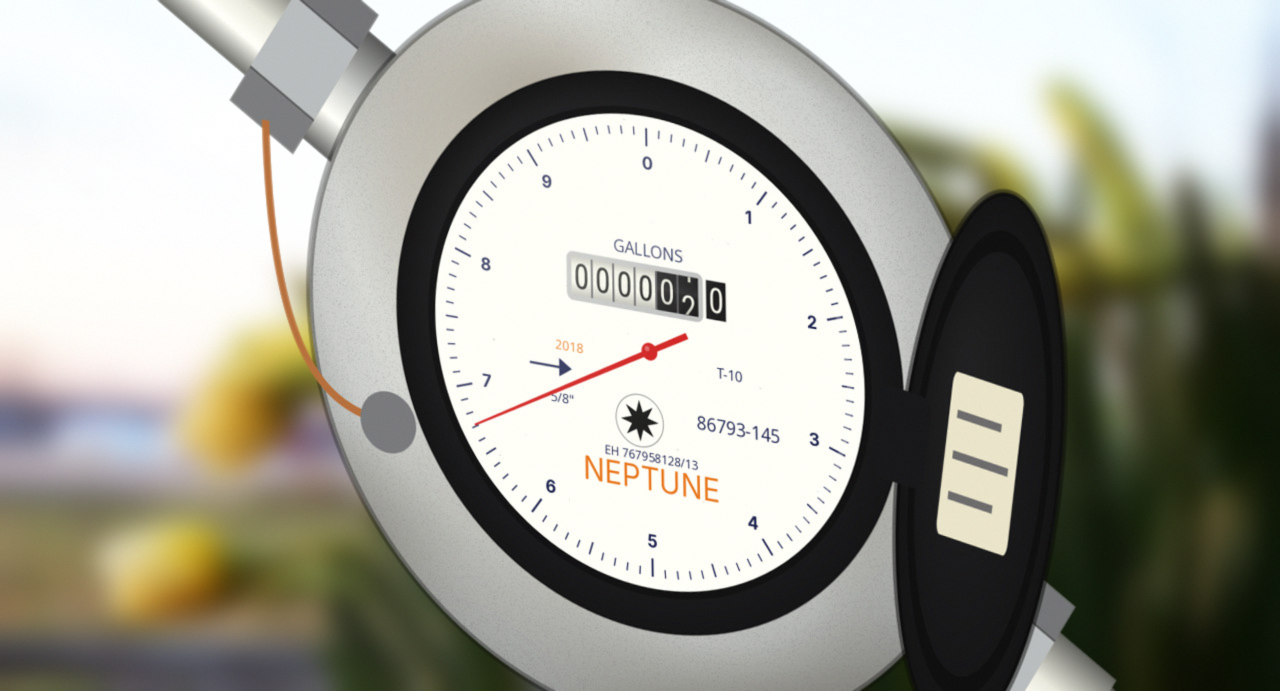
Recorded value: 16.7 gal
